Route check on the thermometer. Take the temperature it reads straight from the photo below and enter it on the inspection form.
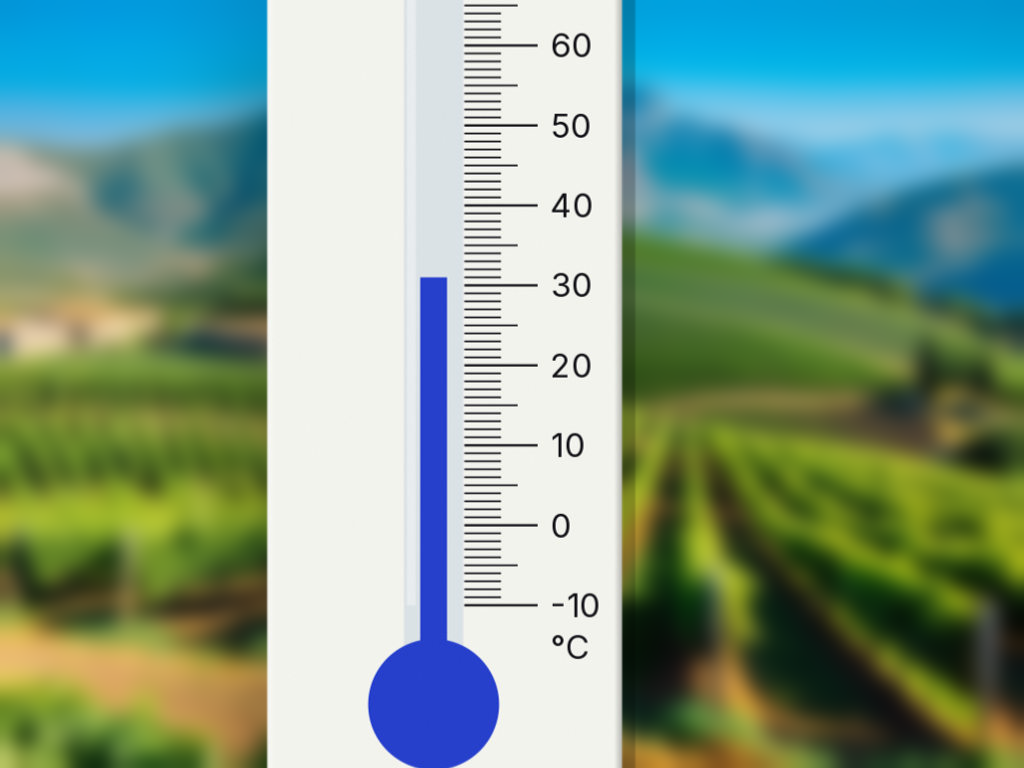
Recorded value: 31 °C
